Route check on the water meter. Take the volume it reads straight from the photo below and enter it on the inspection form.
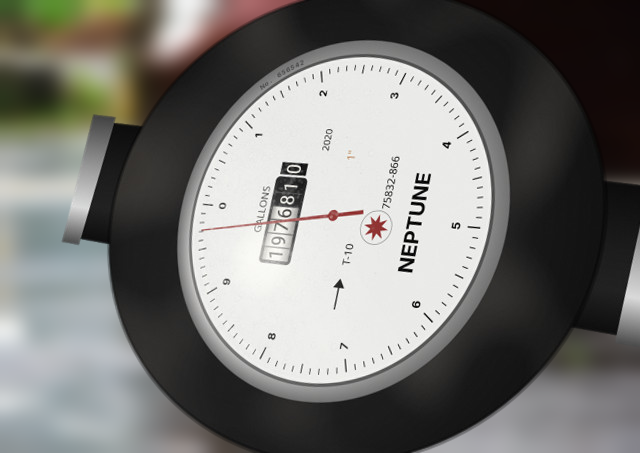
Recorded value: 1976809.7 gal
